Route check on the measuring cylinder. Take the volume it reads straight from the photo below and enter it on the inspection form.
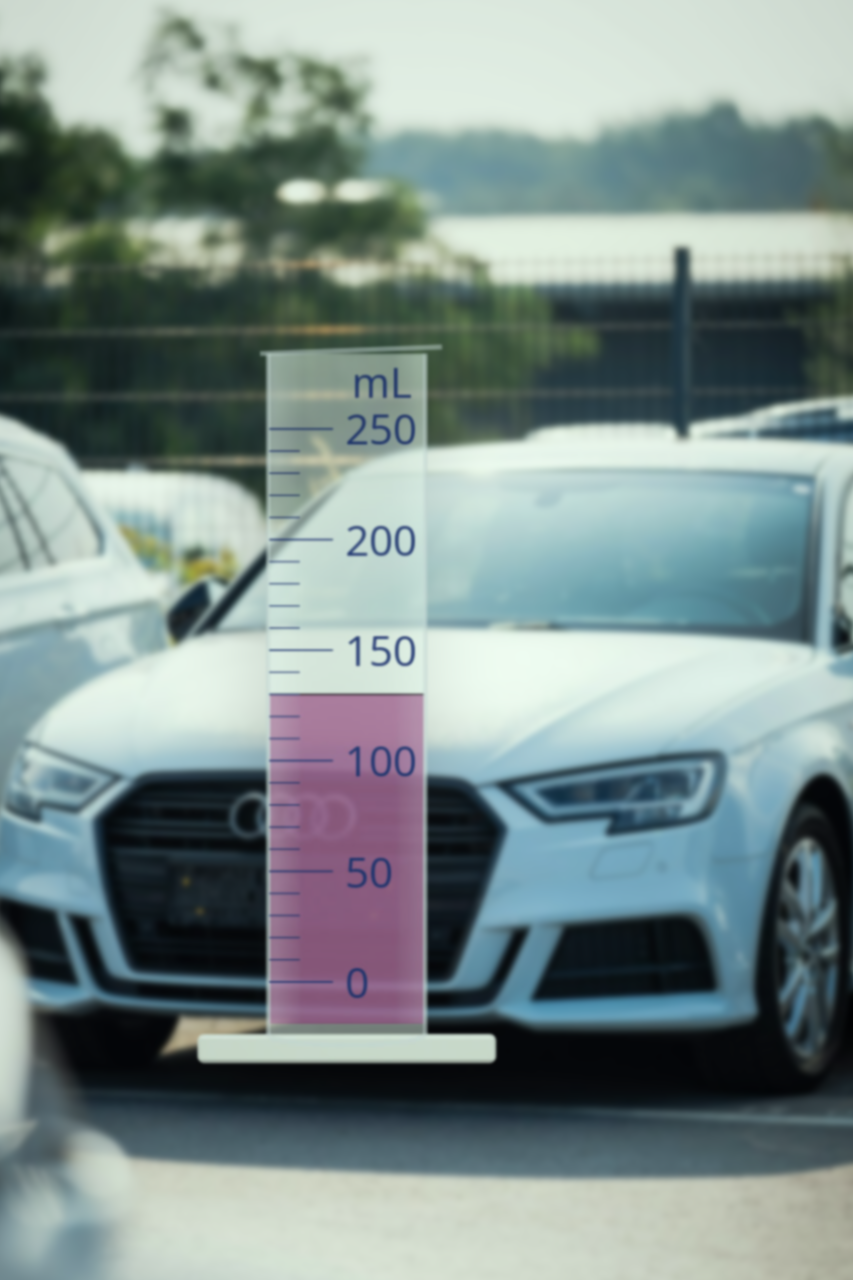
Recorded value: 130 mL
